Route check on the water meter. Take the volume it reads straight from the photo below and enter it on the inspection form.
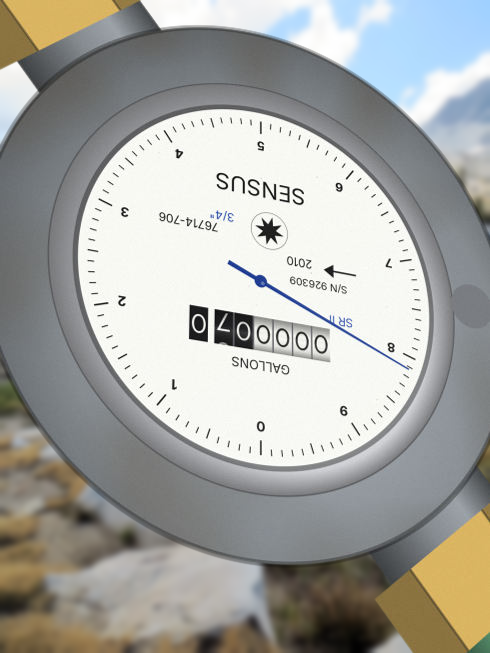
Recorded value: 68.1 gal
